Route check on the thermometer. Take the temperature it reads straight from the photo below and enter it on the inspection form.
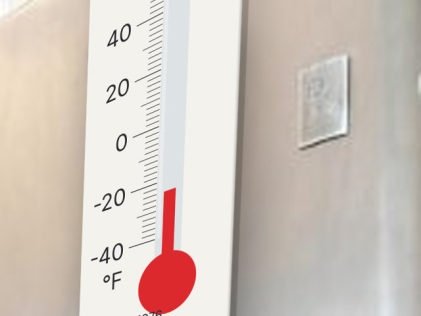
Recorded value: -24 °F
